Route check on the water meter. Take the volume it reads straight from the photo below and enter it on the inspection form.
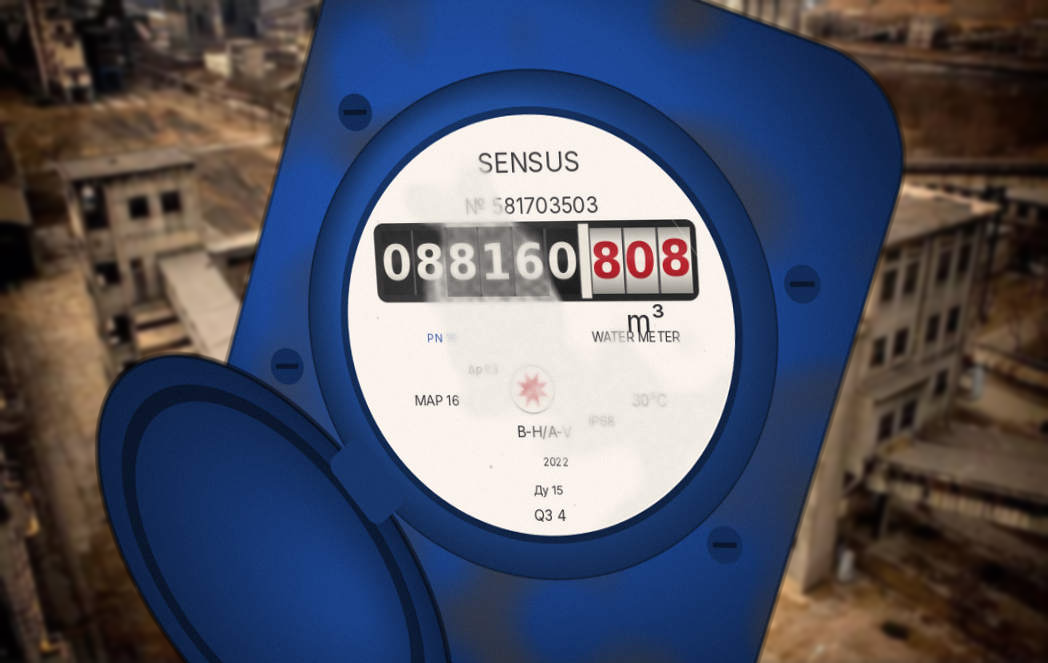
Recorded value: 88160.808 m³
